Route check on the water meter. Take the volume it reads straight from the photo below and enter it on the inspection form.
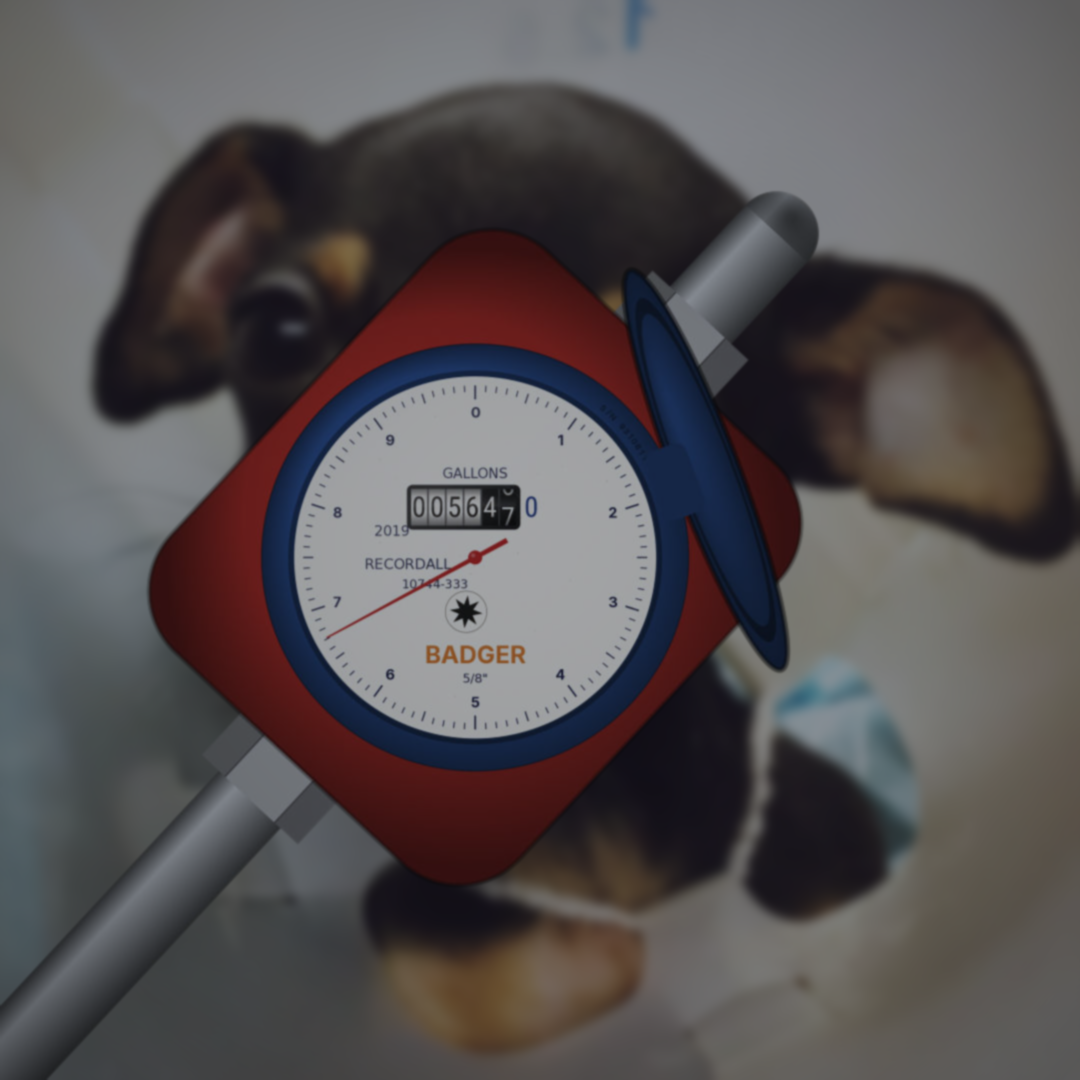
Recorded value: 56466.7 gal
